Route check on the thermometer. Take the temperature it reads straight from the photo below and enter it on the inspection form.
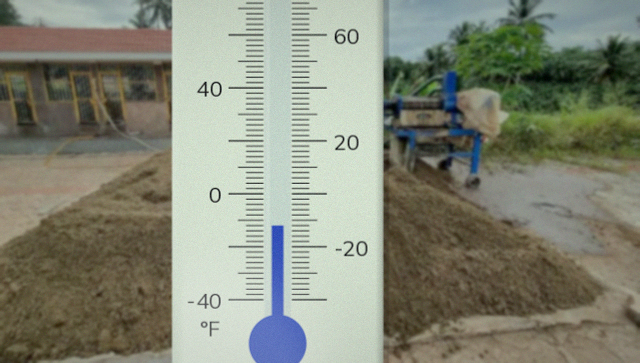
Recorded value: -12 °F
